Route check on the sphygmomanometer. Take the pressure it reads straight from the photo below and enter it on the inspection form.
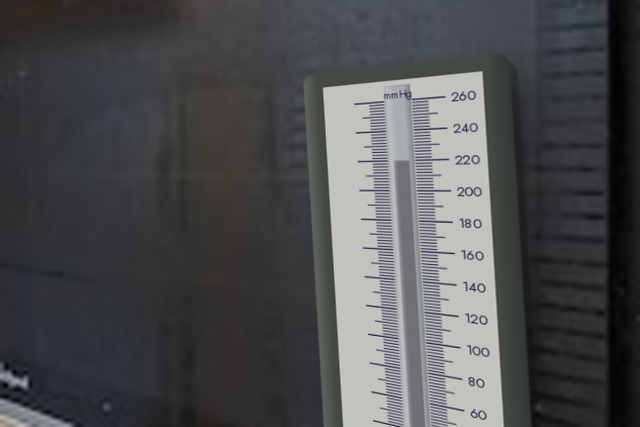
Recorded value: 220 mmHg
